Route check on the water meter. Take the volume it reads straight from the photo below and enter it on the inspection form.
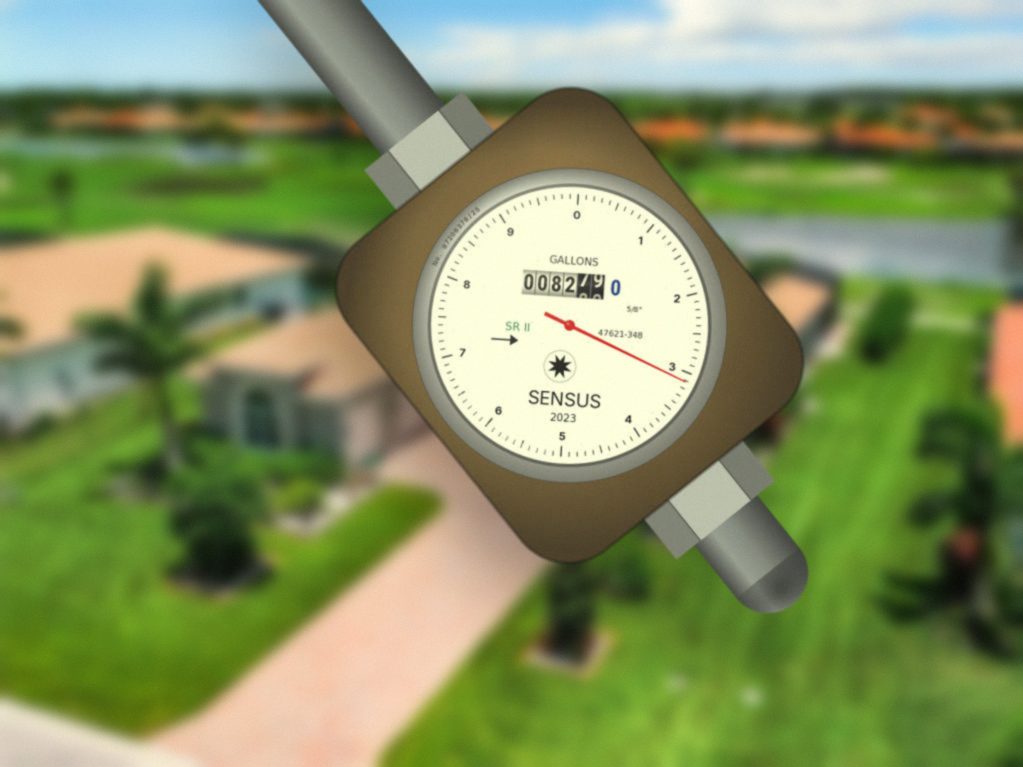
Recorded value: 82793.1 gal
